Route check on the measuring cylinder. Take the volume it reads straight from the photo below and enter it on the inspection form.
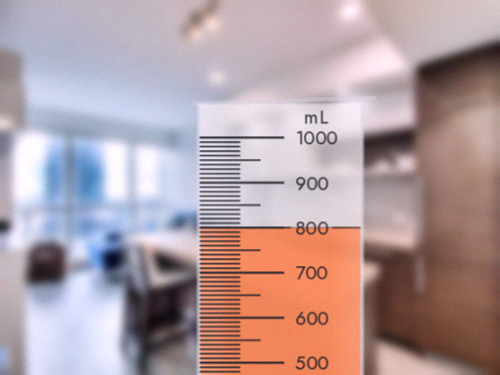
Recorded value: 800 mL
